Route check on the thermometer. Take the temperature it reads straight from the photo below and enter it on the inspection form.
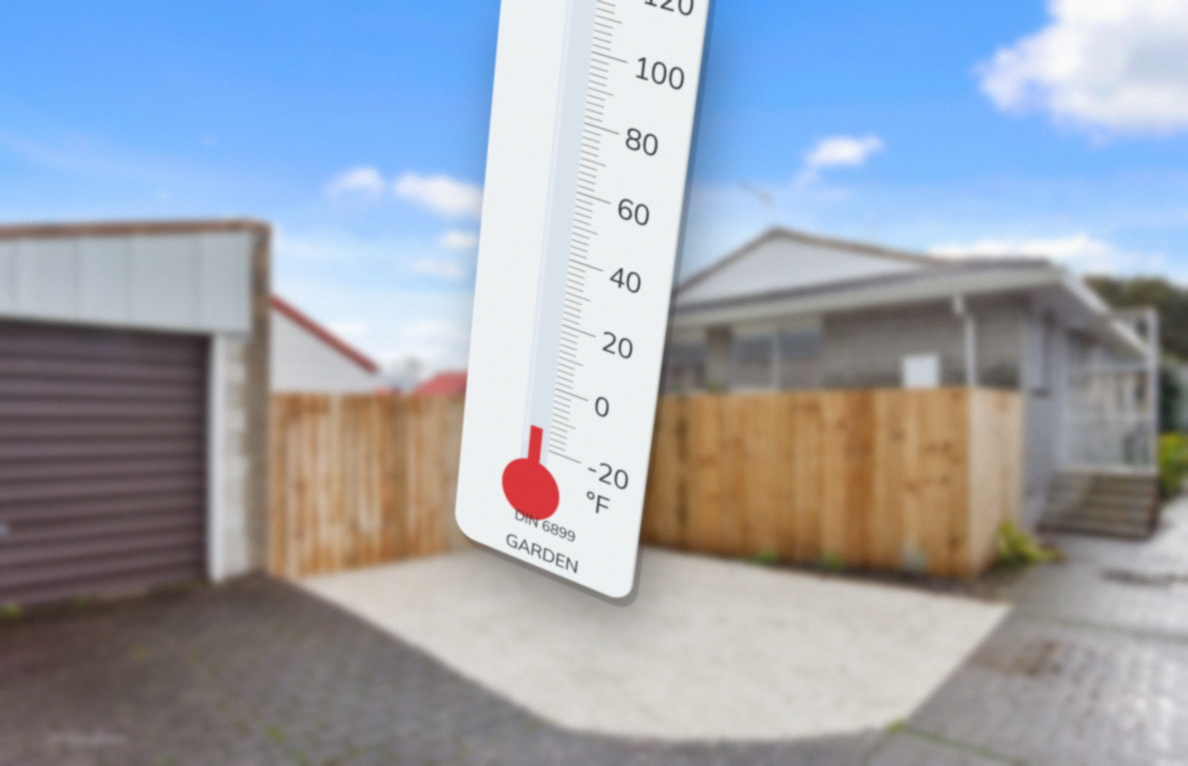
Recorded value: -14 °F
